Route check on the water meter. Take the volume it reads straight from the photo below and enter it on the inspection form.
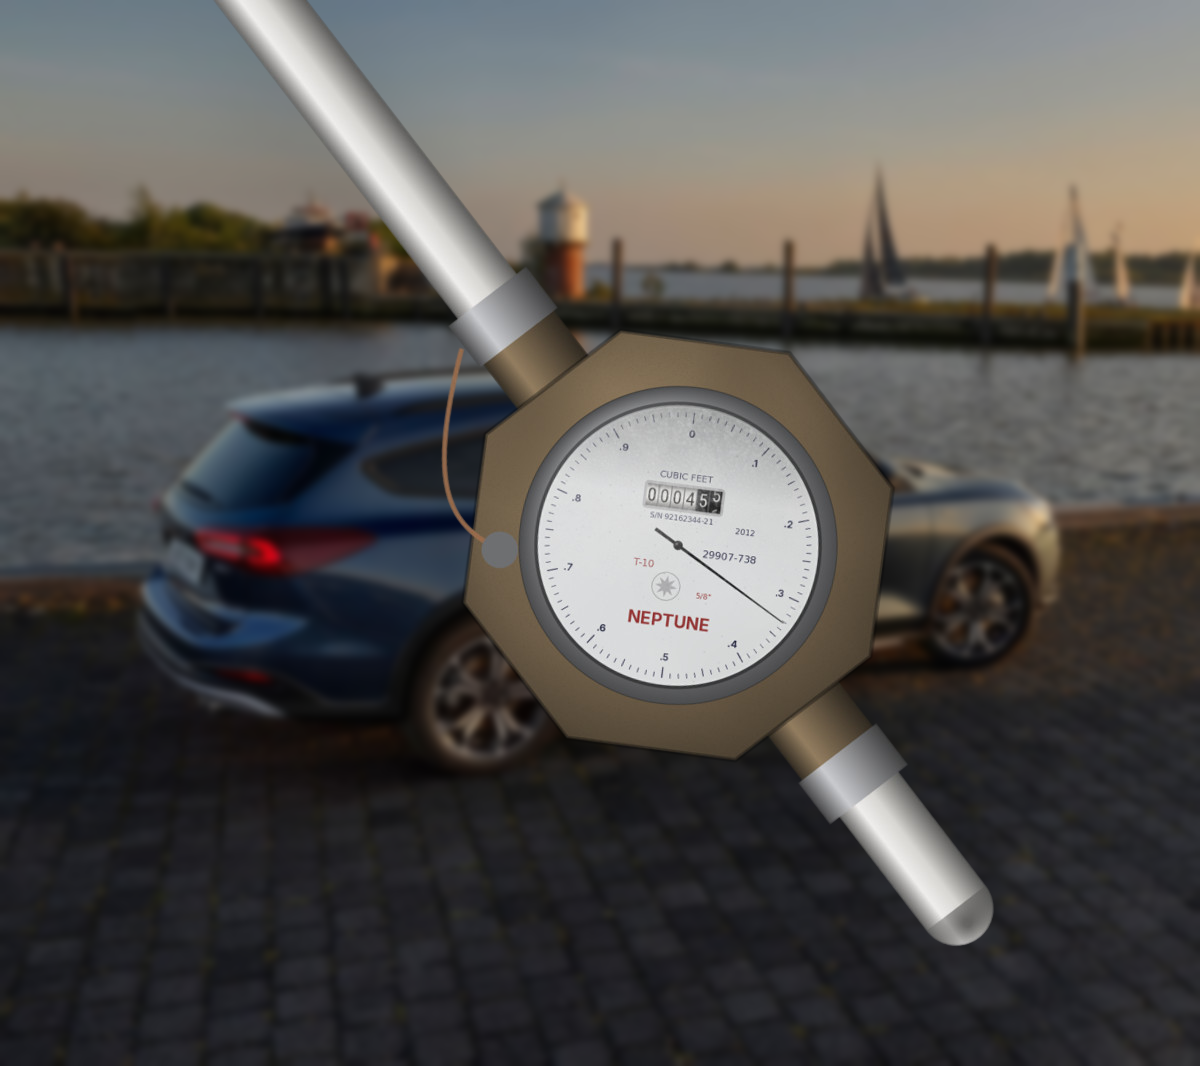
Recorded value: 455.33 ft³
